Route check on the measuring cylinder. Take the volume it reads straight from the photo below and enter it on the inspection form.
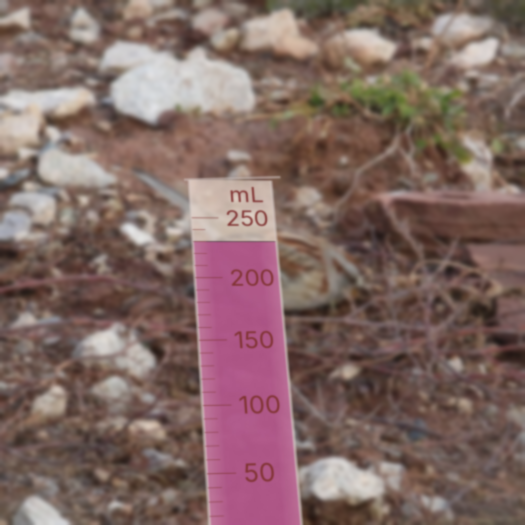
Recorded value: 230 mL
